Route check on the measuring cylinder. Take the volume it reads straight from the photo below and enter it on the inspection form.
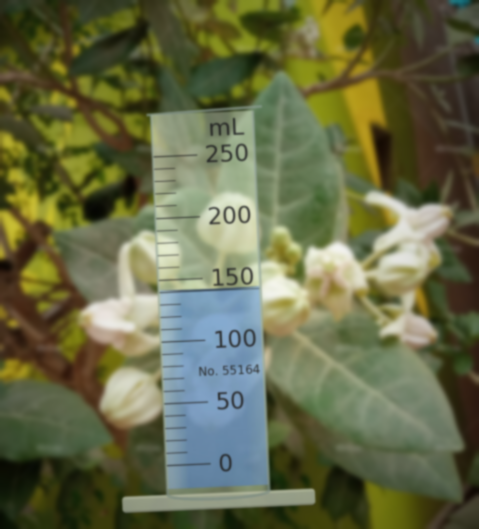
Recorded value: 140 mL
